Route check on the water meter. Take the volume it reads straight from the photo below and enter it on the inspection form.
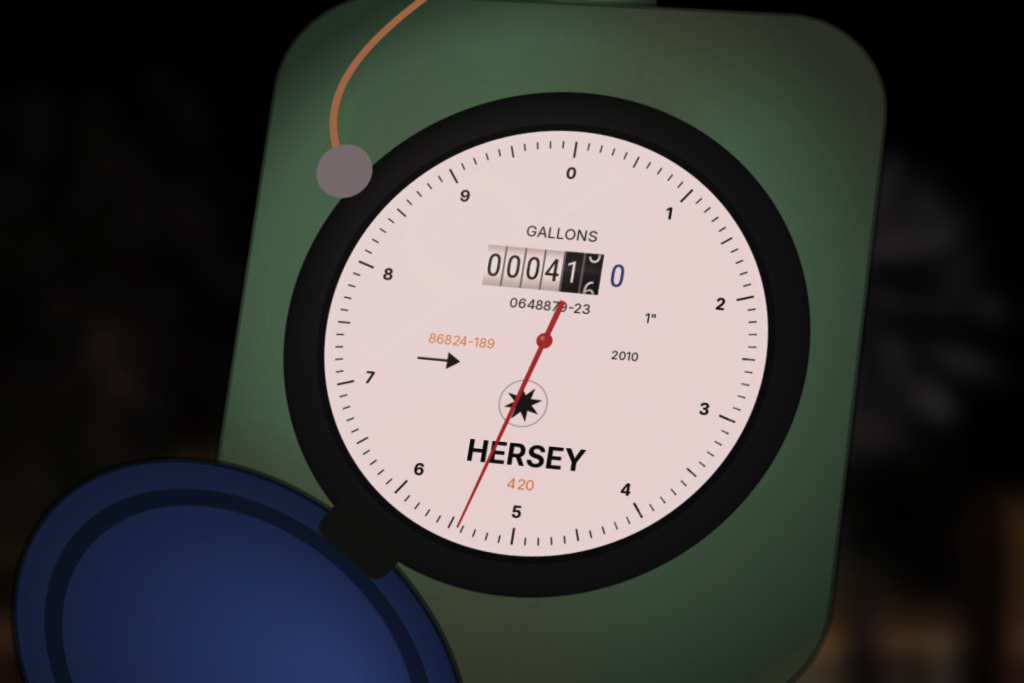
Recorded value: 4155.4 gal
